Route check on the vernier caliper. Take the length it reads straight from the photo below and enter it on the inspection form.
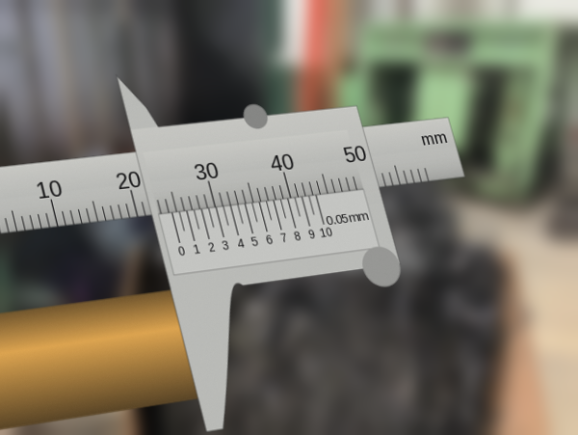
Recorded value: 24.4 mm
